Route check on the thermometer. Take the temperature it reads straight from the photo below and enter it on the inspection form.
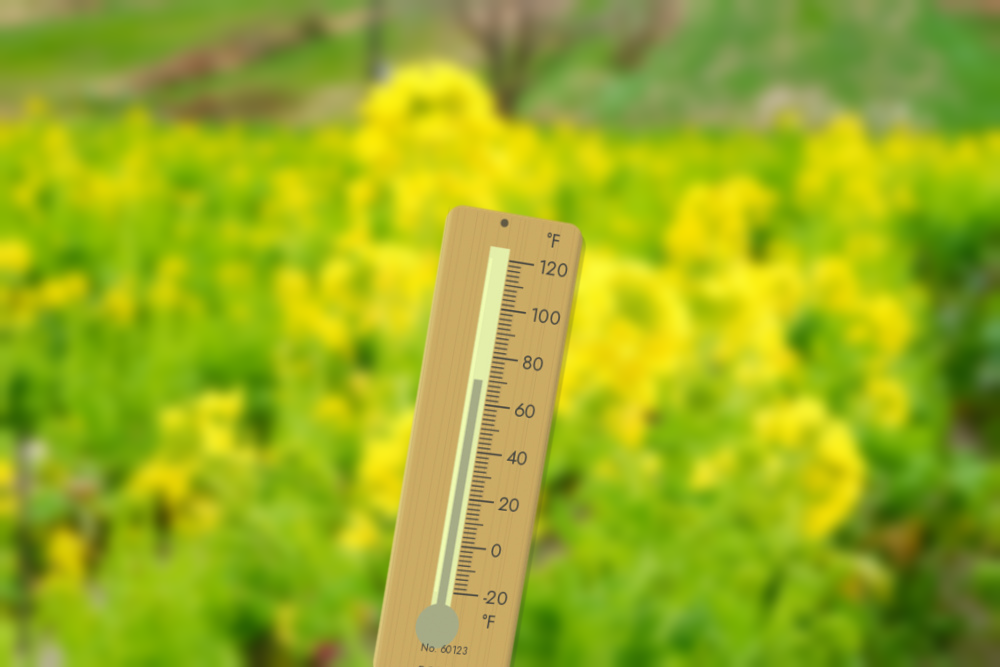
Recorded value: 70 °F
